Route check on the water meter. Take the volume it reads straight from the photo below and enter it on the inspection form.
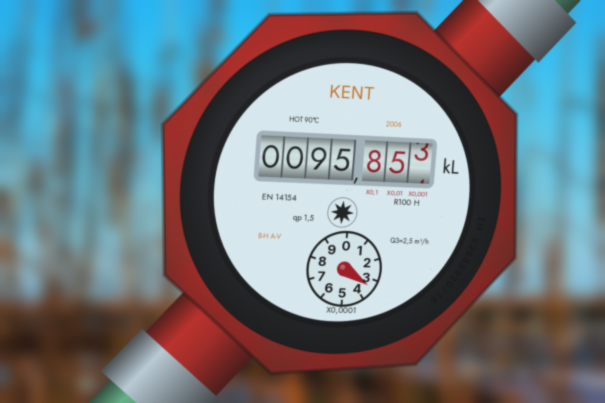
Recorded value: 95.8533 kL
